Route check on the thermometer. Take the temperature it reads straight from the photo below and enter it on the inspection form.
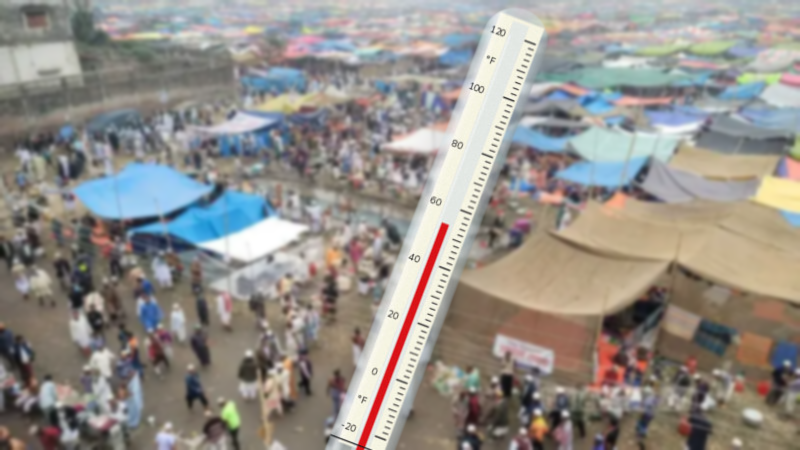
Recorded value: 54 °F
